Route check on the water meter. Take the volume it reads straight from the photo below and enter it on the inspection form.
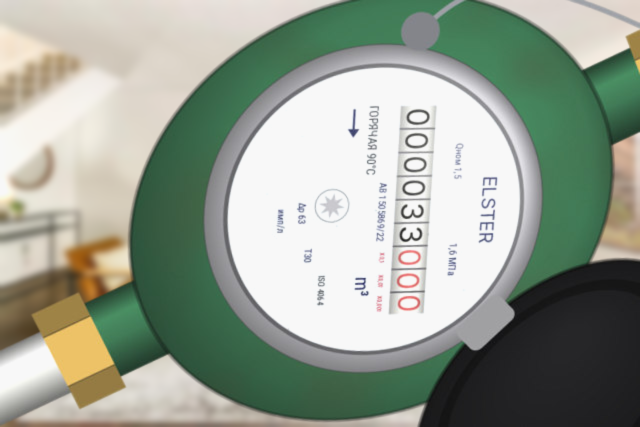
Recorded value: 33.000 m³
